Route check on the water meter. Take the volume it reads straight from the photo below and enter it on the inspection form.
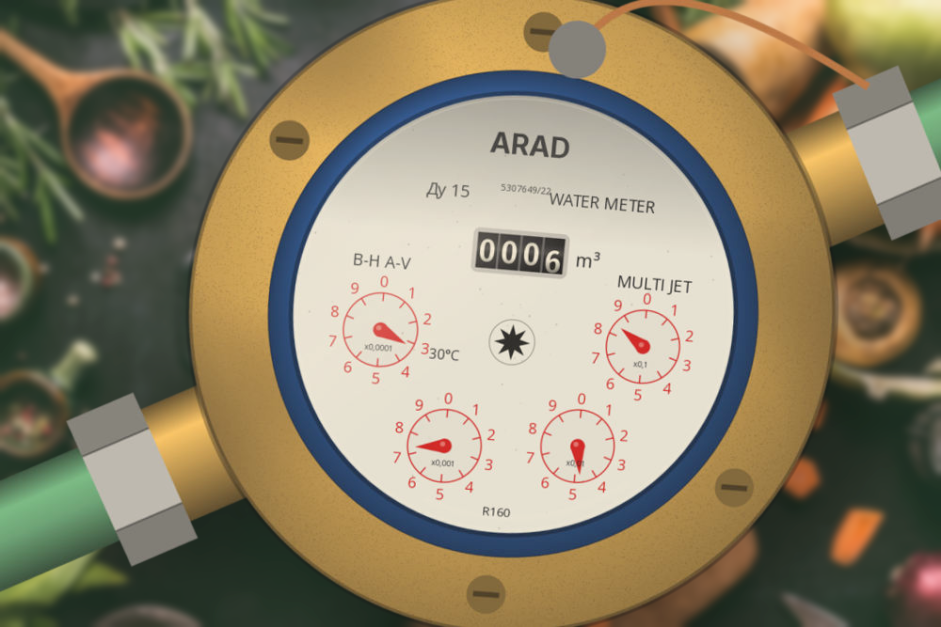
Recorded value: 5.8473 m³
